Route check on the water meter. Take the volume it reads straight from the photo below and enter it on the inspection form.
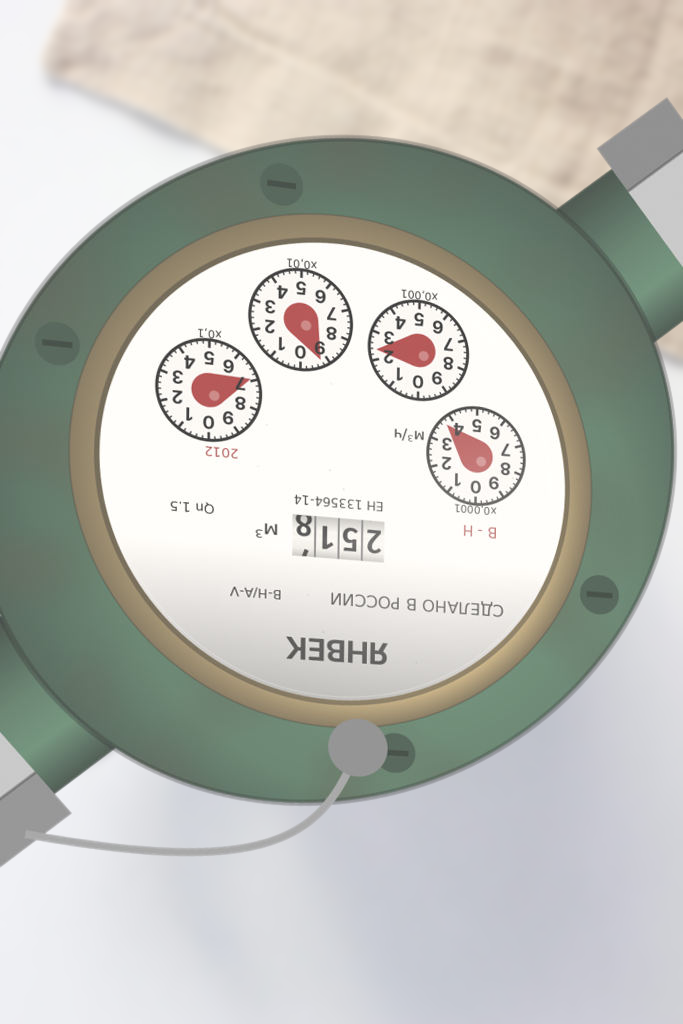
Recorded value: 2517.6923 m³
